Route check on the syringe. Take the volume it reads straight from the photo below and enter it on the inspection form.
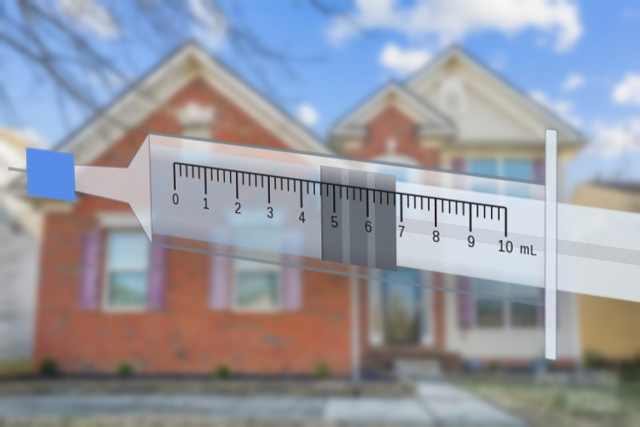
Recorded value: 4.6 mL
